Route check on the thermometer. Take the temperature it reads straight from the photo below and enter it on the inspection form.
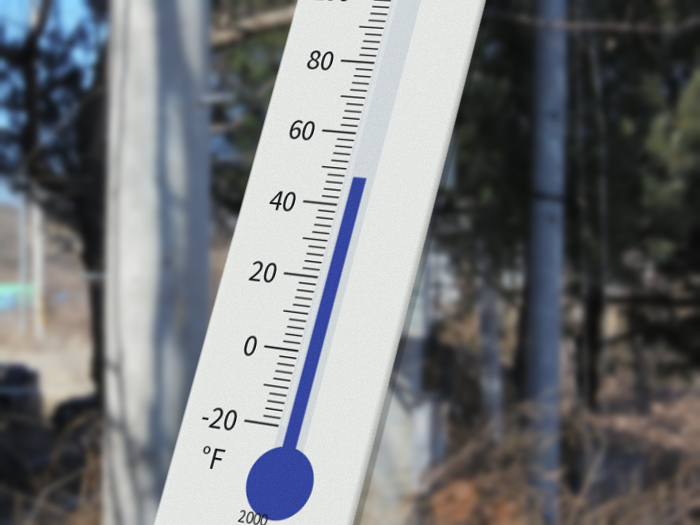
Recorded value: 48 °F
